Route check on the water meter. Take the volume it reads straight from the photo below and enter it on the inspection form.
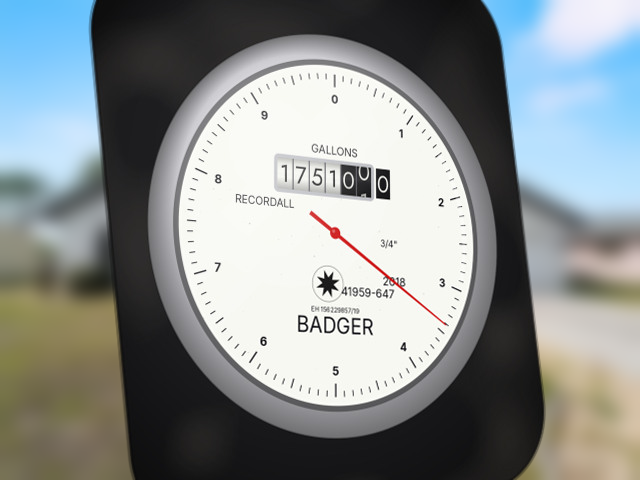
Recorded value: 1751003.4 gal
